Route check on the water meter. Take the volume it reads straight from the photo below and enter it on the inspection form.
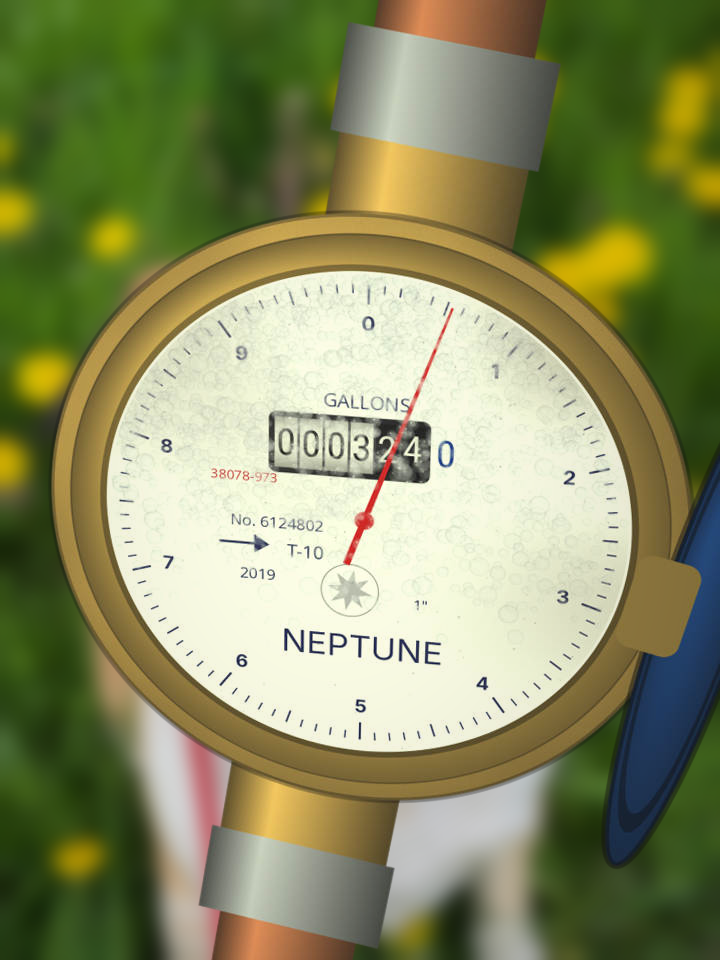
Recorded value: 3240.5 gal
